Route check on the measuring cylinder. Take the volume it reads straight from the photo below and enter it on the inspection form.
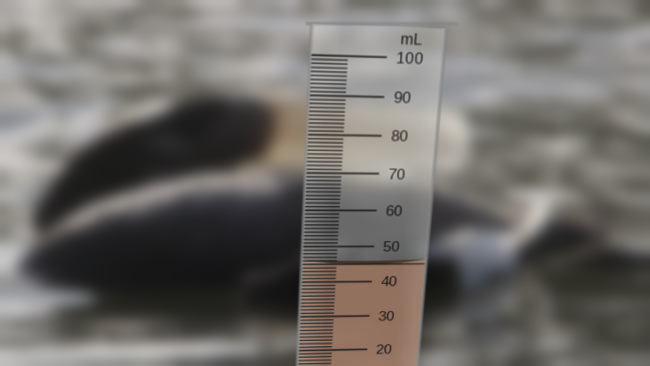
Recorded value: 45 mL
